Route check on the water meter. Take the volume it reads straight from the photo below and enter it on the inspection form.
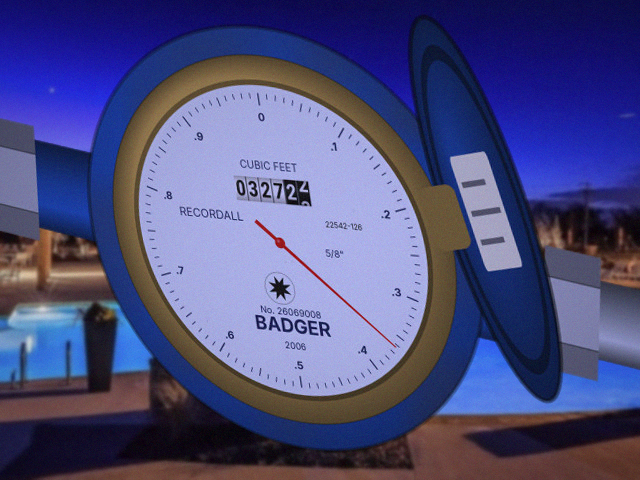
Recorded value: 32722.36 ft³
